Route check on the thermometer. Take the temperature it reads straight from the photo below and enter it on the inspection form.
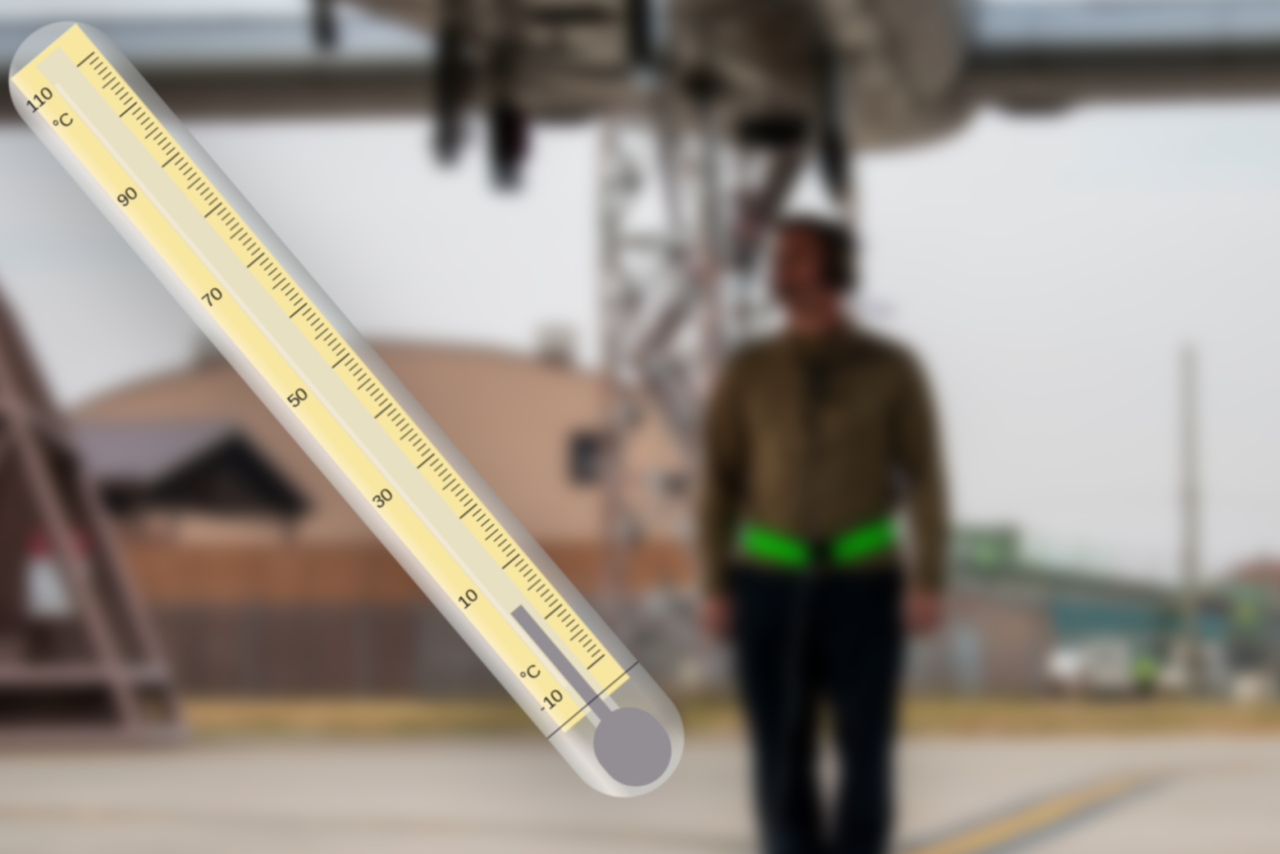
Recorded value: 4 °C
